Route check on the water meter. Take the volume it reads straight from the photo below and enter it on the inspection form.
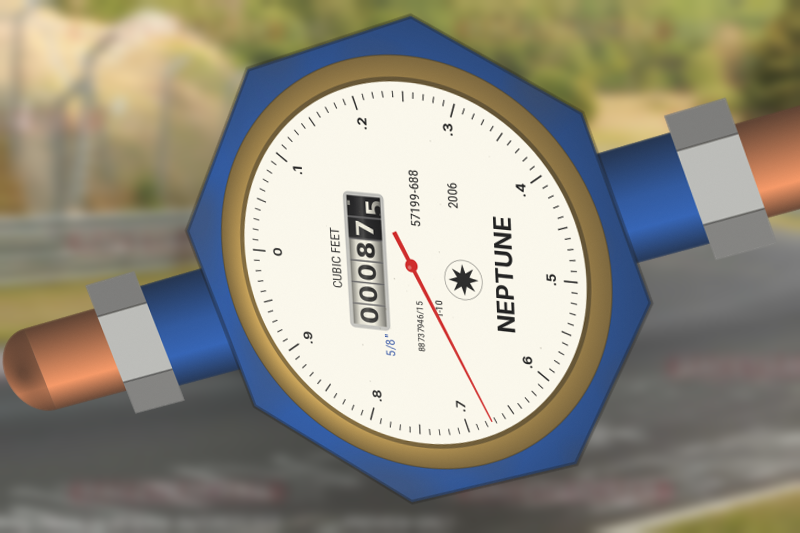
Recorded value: 874.67 ft³
